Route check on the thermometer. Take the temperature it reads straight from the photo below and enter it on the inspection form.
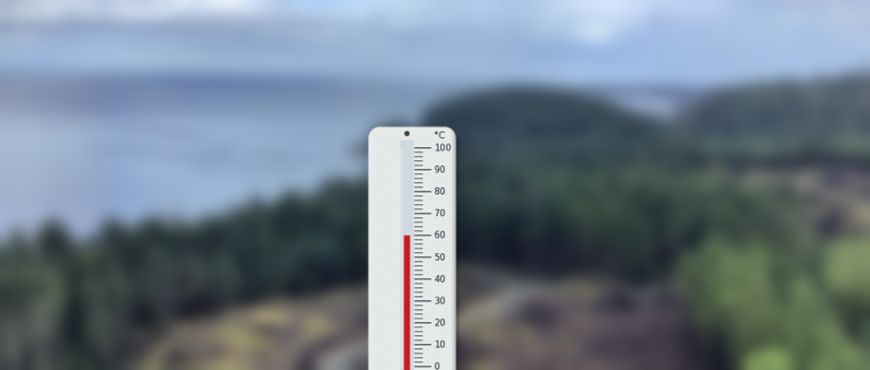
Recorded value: 60 °C
